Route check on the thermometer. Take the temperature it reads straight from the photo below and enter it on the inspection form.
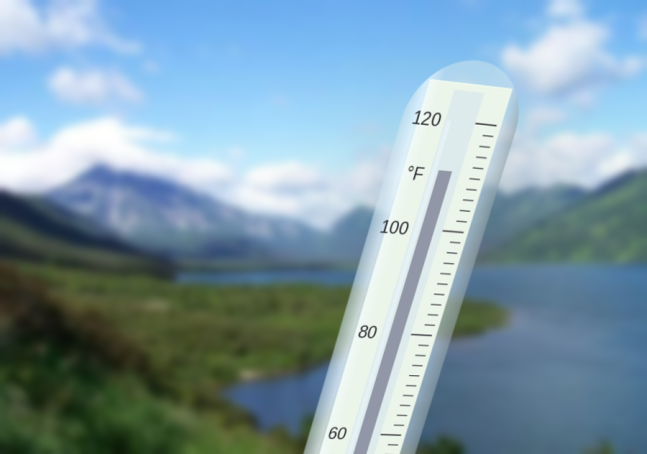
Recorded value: 111 °F
